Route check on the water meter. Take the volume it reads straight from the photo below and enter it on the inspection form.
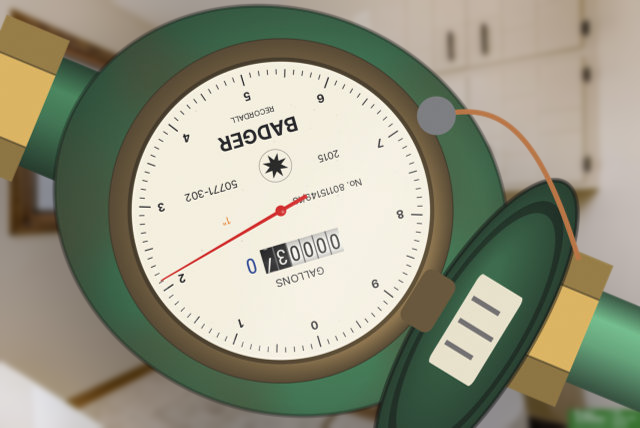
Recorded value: 372.1 gal
